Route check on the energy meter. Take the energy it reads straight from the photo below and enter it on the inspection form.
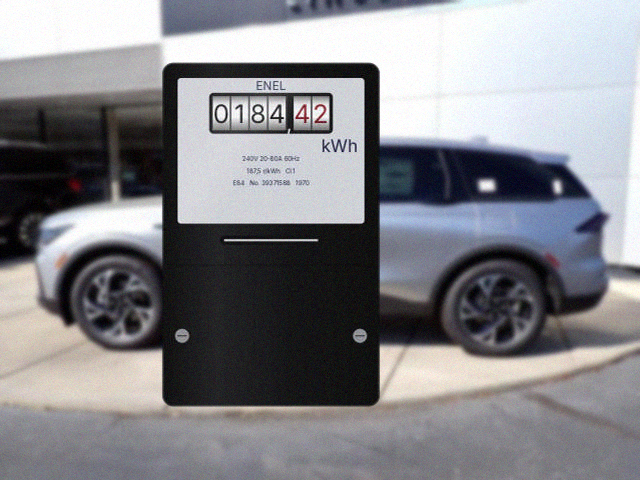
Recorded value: 184.42 kWh
